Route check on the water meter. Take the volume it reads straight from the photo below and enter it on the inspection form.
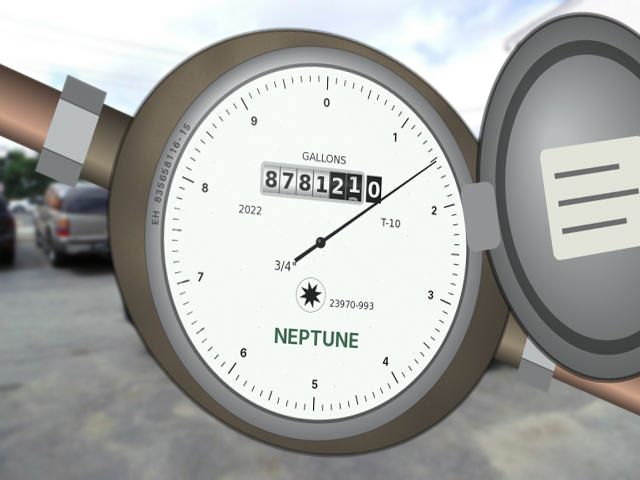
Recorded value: 8781211.5 gal
